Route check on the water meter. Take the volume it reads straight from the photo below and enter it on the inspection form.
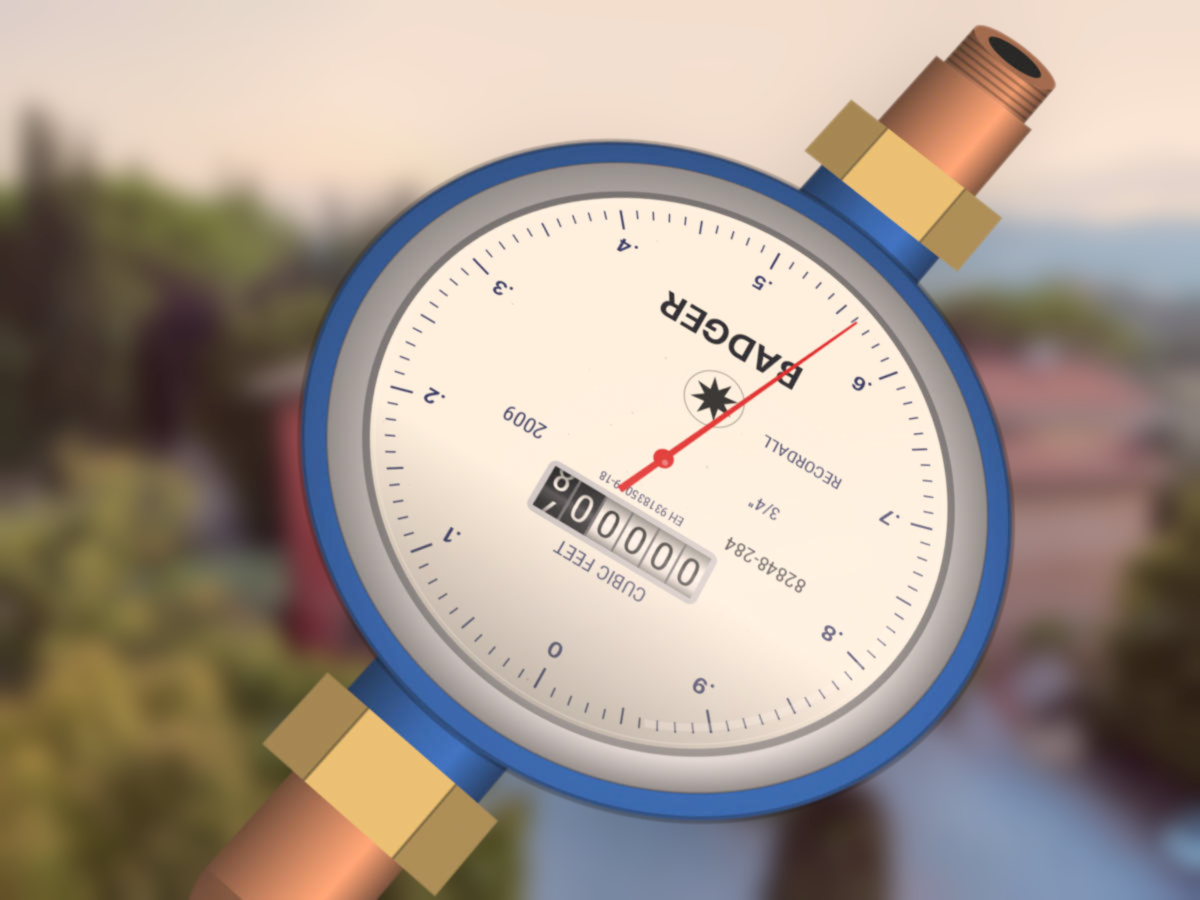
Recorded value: 7.56 ft³
